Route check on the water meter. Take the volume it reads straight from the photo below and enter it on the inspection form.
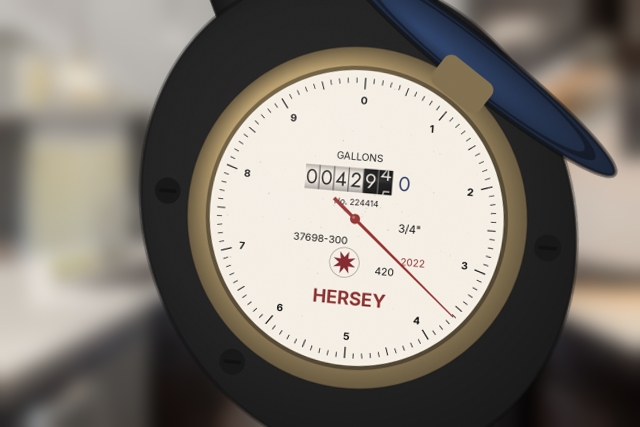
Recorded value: 42943.6 gal
